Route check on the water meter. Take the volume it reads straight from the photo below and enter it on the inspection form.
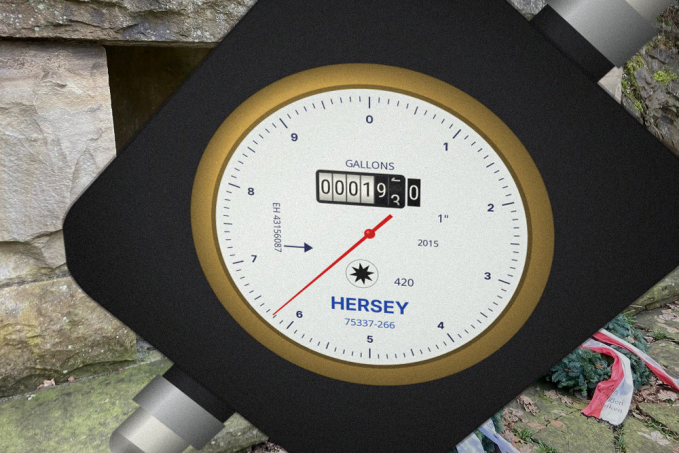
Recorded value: 1926.2 gal
